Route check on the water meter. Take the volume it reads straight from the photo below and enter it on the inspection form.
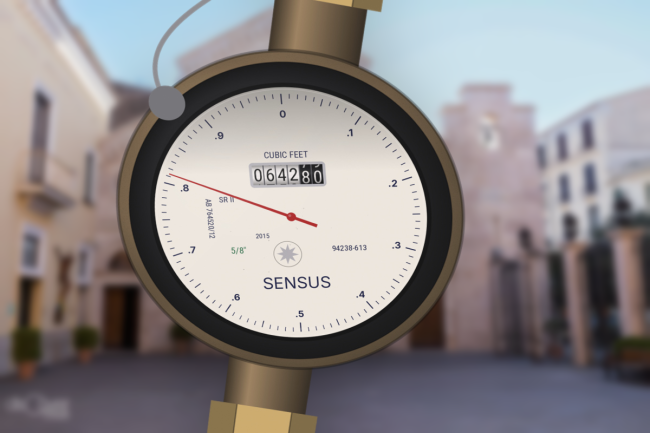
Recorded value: 64279.81 ft³
